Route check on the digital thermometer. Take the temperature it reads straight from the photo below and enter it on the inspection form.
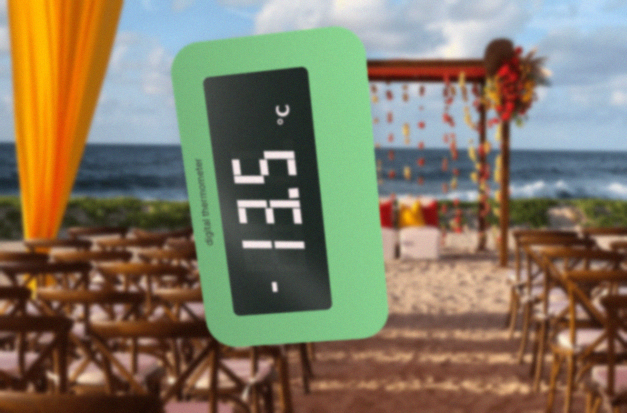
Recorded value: -13.5 °C
